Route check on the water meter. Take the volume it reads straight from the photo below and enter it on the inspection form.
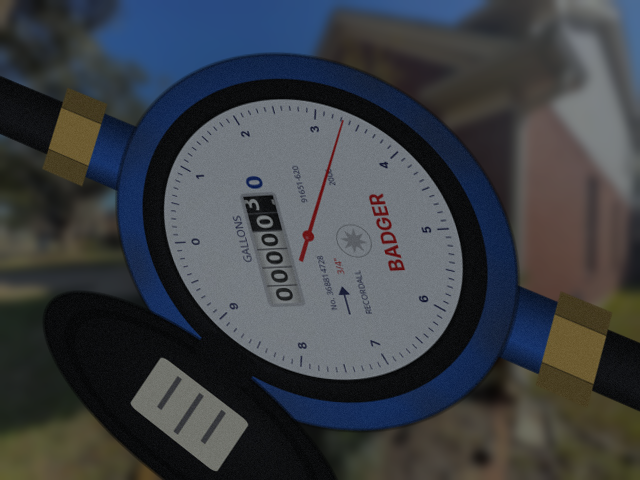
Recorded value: 33.3 gal
